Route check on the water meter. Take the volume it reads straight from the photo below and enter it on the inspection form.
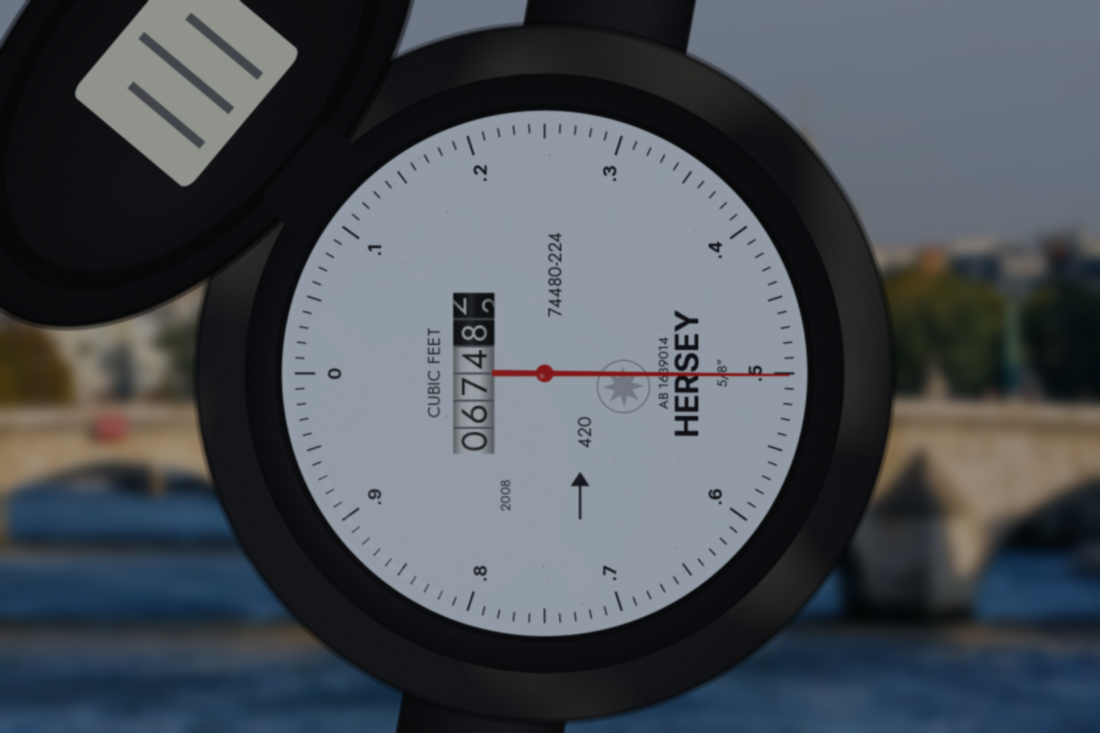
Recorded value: 67482.50 ft³
